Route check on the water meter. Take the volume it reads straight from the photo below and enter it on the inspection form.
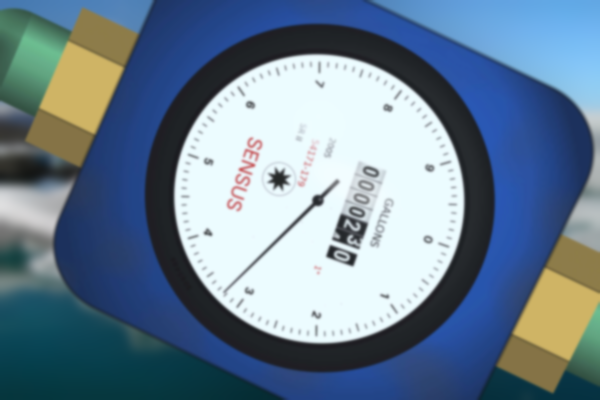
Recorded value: 233.2 gal
